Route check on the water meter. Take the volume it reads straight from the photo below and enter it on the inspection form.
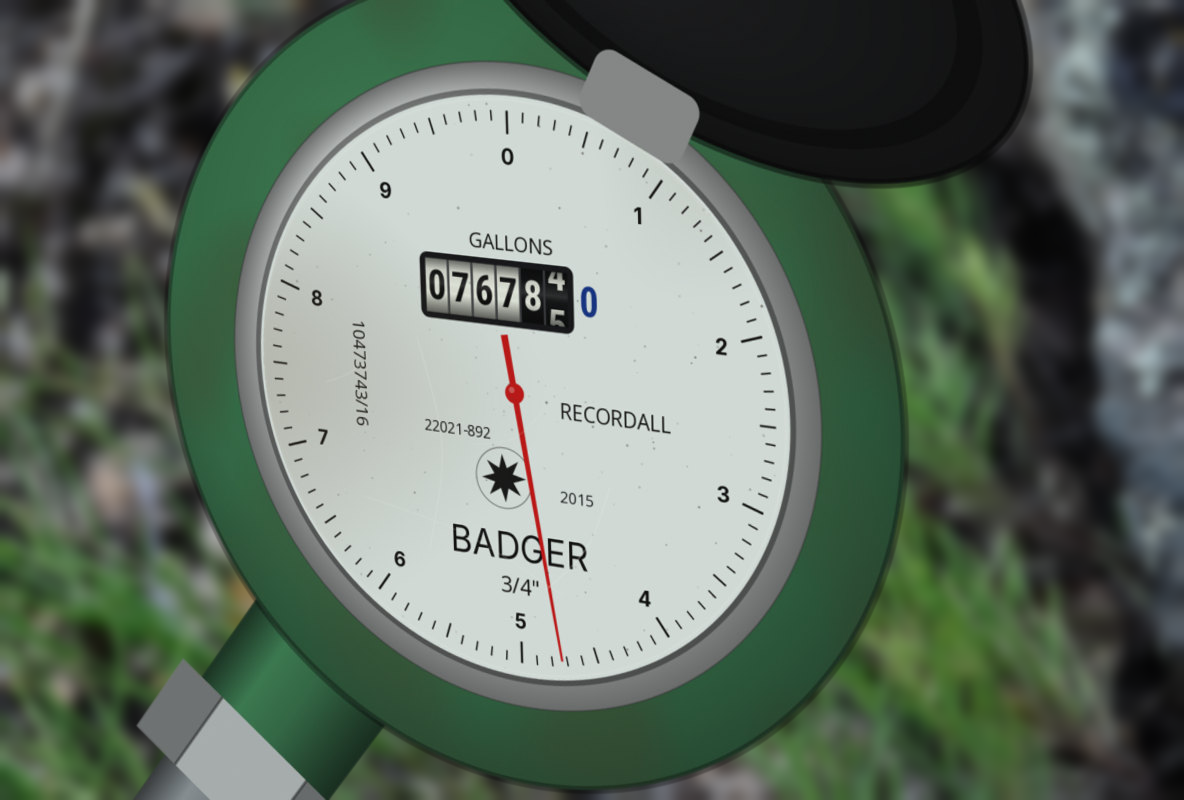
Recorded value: 767844.7 gal
